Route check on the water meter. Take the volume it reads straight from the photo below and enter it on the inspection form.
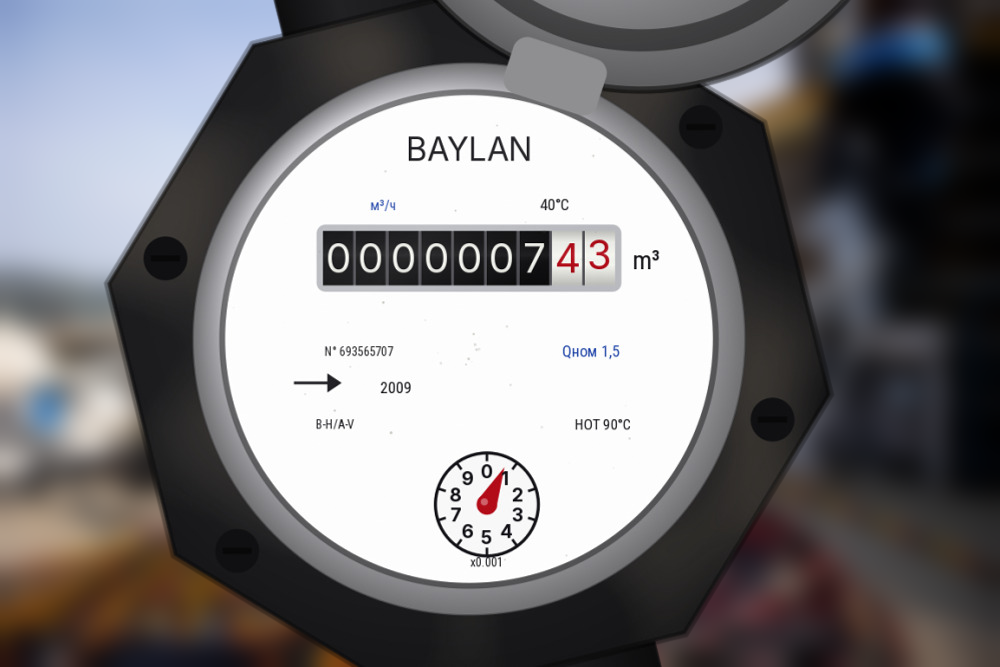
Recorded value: 7.430 m³
